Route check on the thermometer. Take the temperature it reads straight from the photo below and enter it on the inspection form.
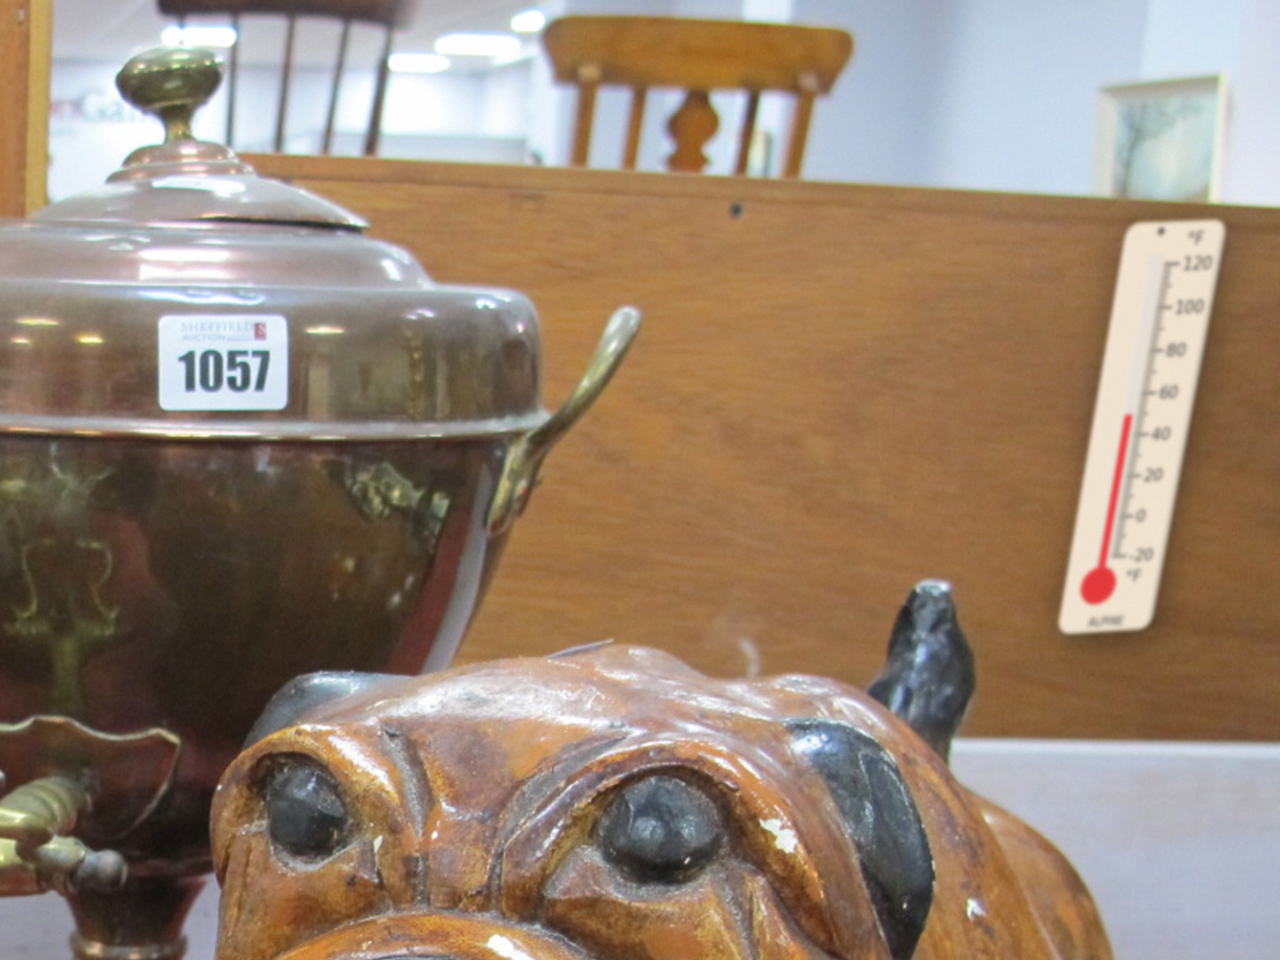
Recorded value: 50 °F
